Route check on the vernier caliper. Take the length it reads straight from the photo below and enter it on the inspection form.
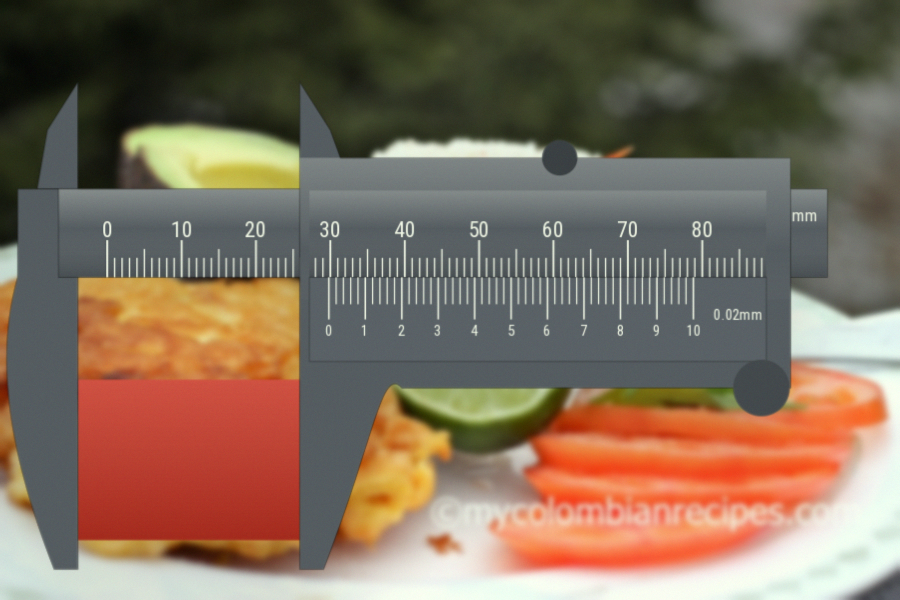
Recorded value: 29.8 mm
